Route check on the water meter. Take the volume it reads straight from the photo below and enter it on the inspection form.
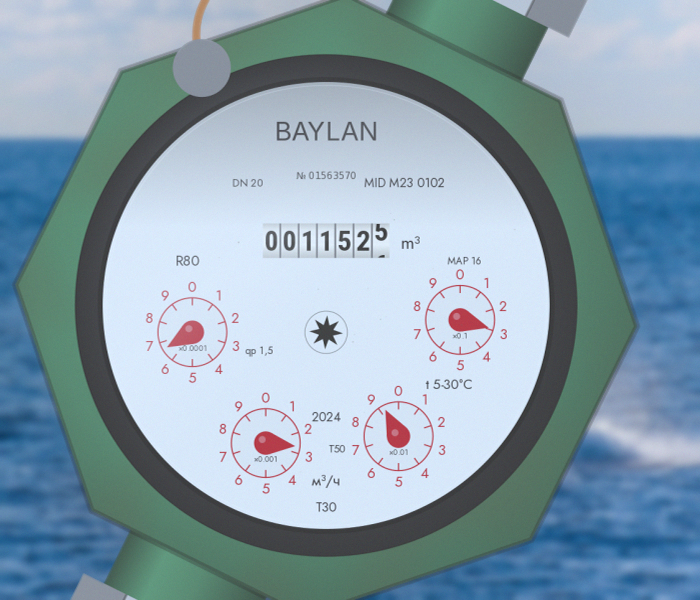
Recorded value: 11525.2926 m³
